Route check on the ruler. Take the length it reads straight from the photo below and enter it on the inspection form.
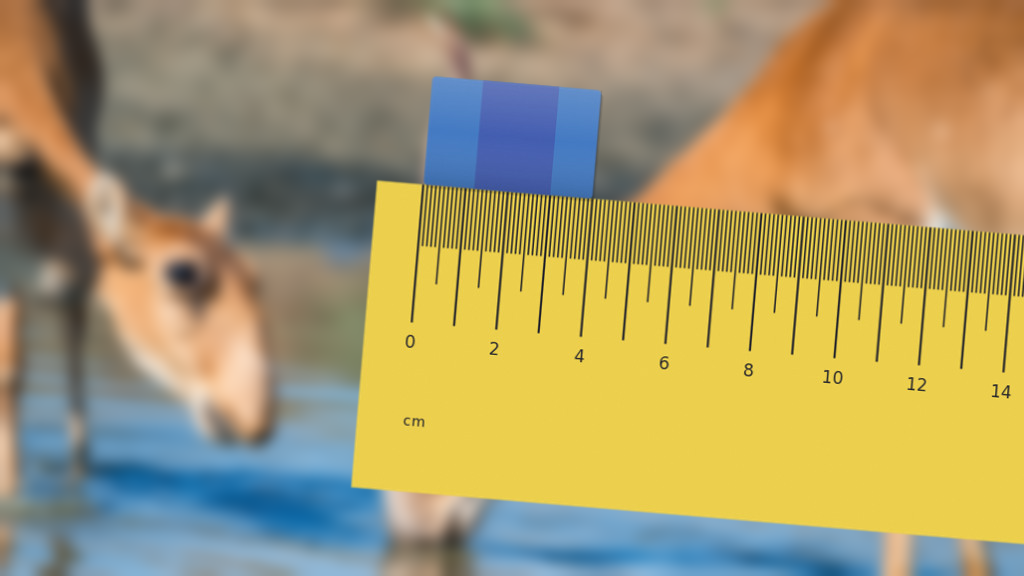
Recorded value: 4 cm
